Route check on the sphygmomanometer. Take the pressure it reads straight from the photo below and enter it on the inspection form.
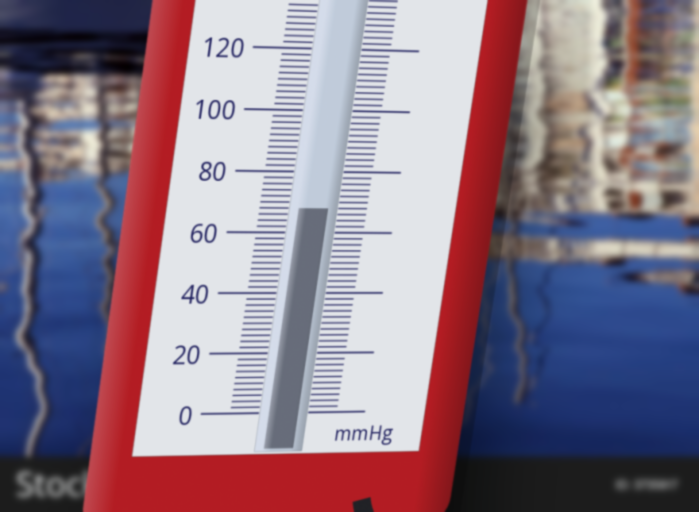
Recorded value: 68 mmHg
